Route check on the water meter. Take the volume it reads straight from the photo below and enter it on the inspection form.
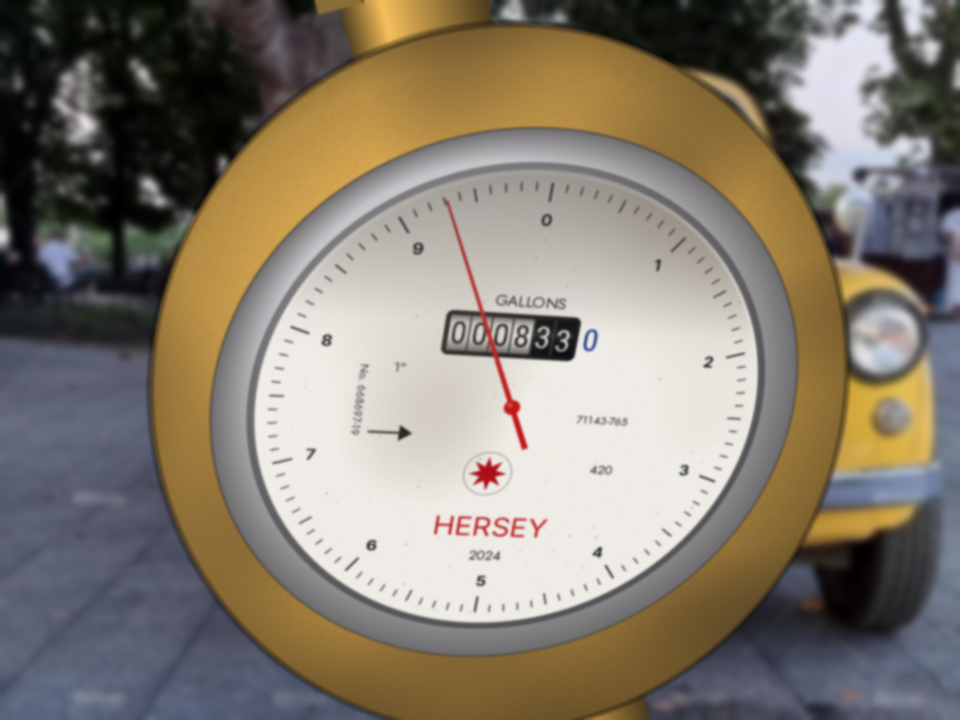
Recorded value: 8329.3 gal
